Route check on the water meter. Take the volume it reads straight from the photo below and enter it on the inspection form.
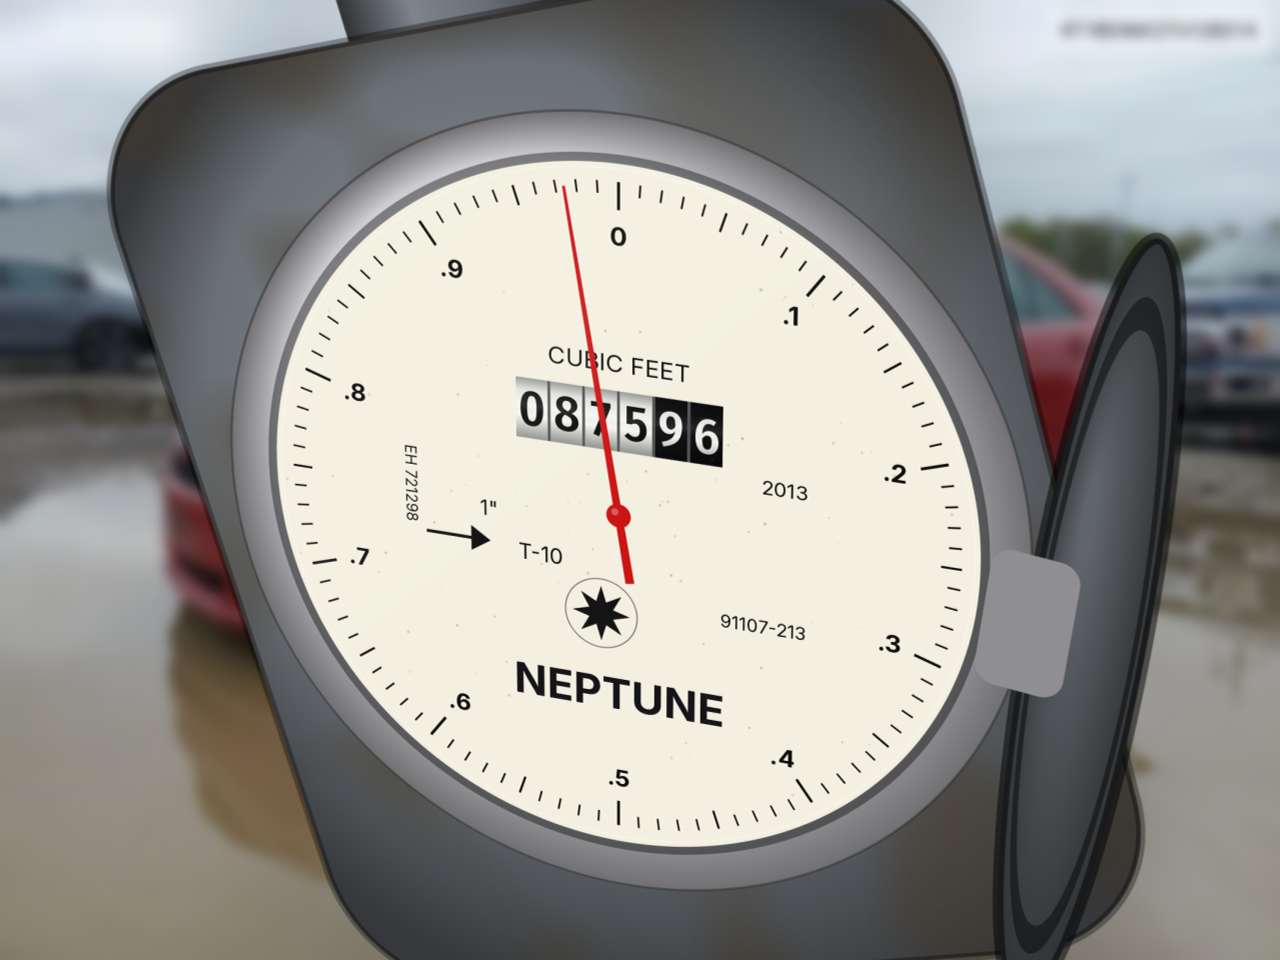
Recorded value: 87595.97 ft³
